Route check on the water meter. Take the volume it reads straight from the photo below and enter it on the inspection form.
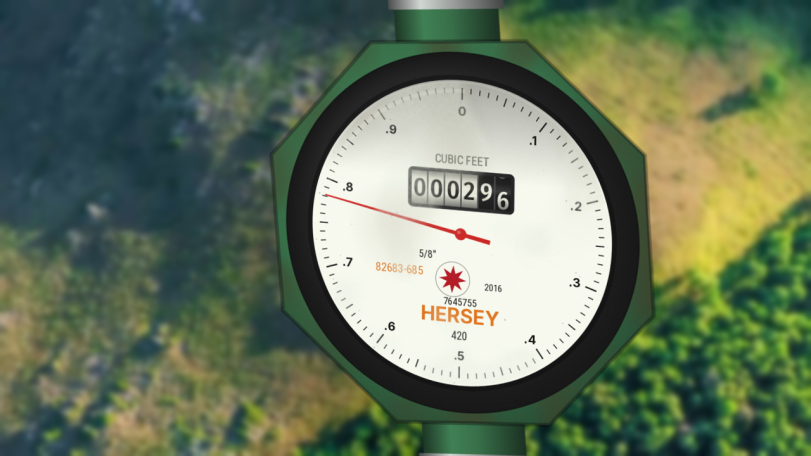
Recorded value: 295.78 ft³
